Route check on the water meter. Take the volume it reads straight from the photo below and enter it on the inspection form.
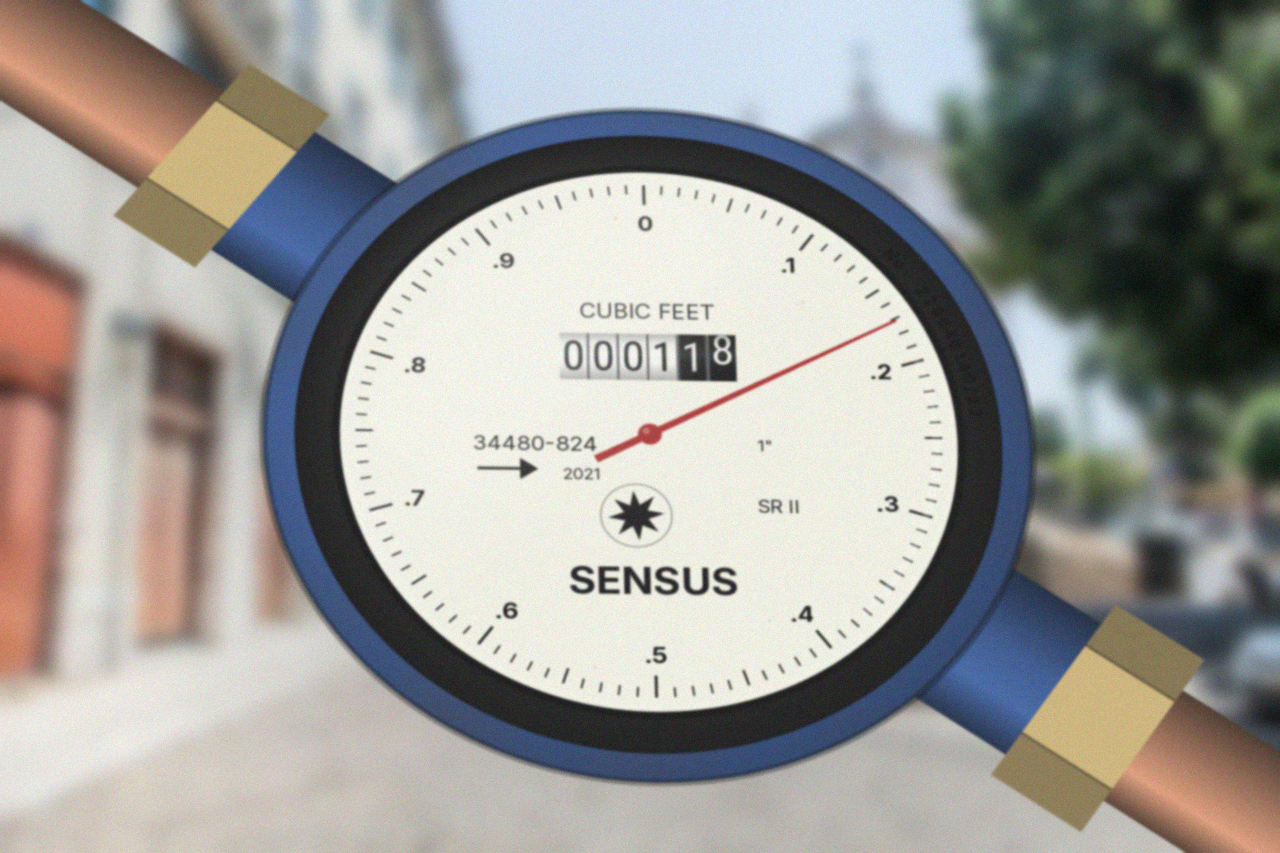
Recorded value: 118.17 ft³
